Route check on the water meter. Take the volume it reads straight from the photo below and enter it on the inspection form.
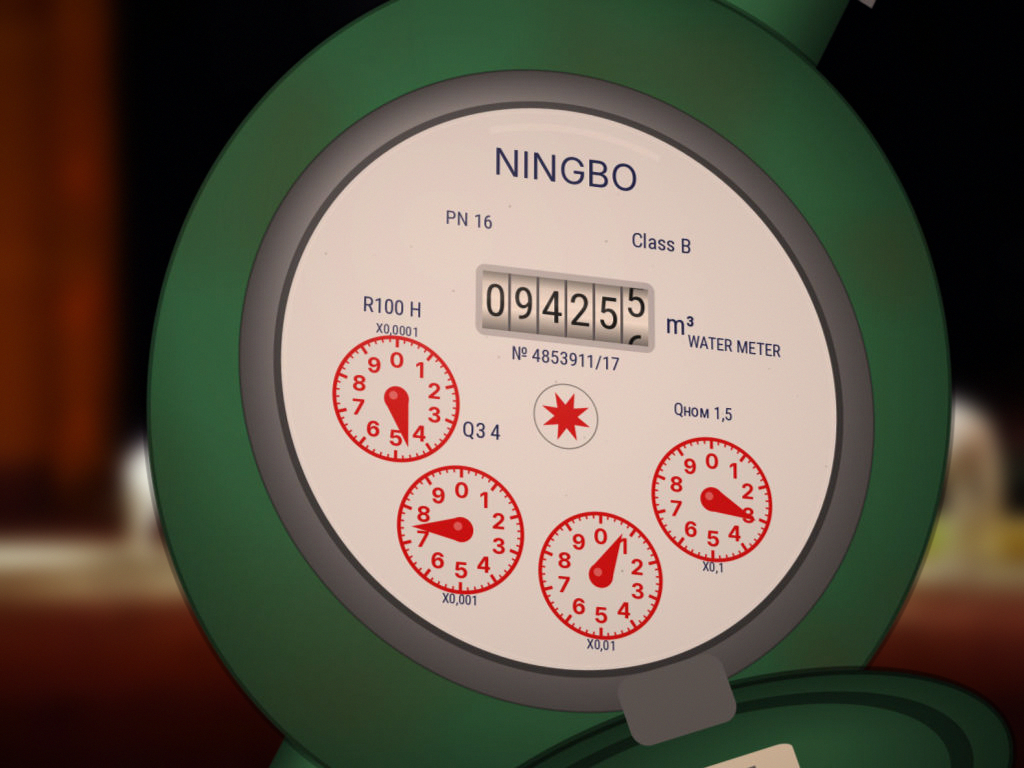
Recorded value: 94255.3074 m³
